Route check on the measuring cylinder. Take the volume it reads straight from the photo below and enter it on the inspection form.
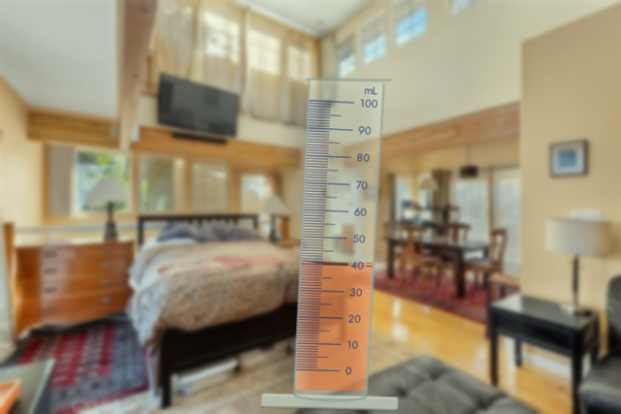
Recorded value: 40 mL
